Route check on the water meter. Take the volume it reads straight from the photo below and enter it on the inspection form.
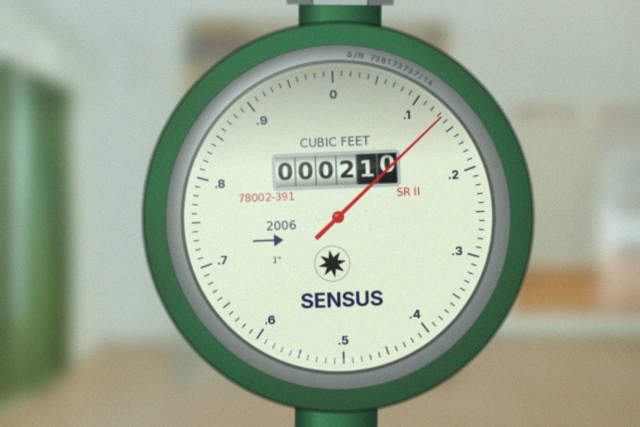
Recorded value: 210.13 ft³
